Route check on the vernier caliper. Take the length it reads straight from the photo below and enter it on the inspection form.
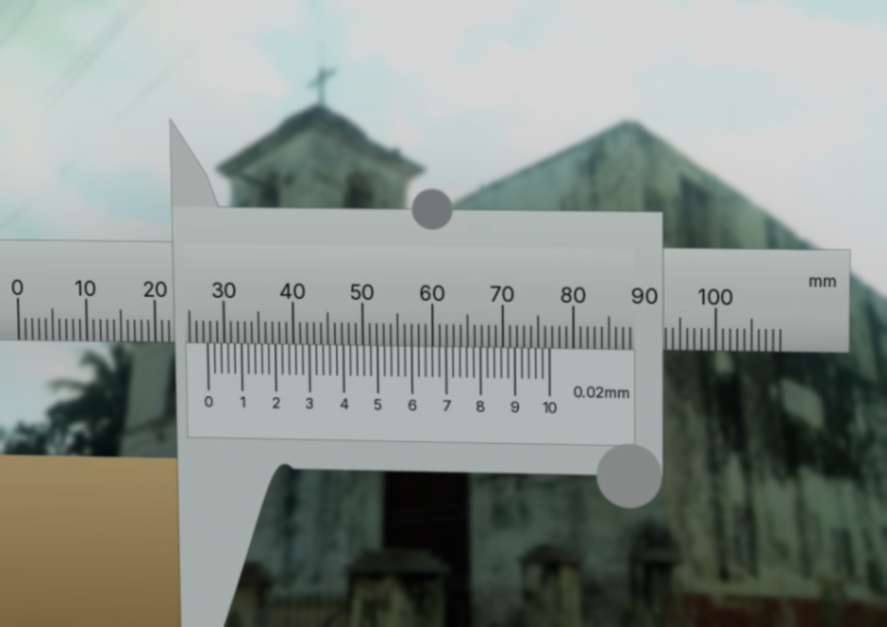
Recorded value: 27.6 mm
